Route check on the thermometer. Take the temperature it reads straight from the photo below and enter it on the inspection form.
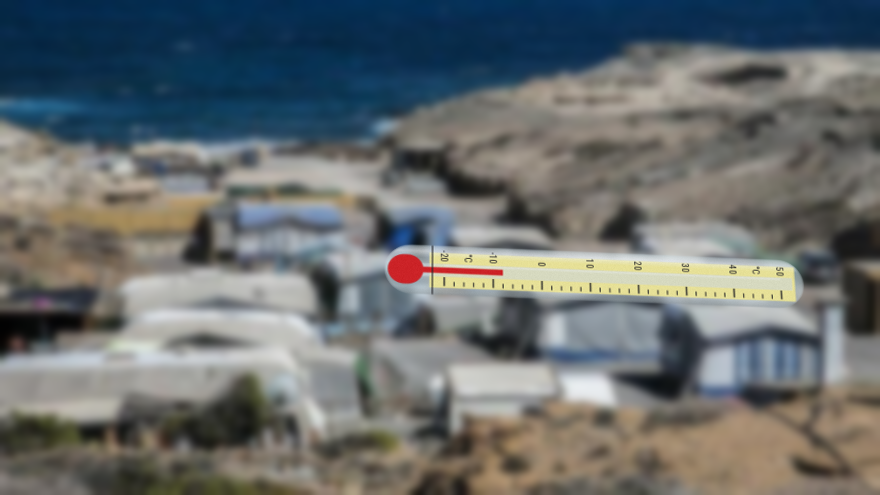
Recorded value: -8 °C
